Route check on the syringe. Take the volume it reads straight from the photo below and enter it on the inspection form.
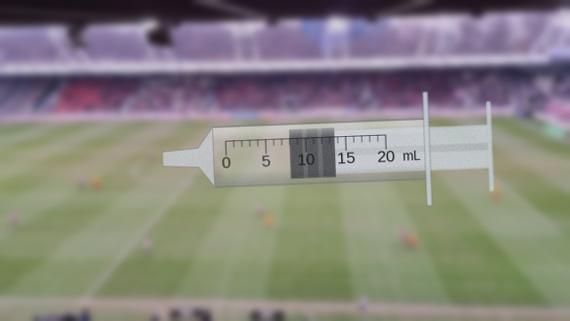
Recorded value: 8 mL
